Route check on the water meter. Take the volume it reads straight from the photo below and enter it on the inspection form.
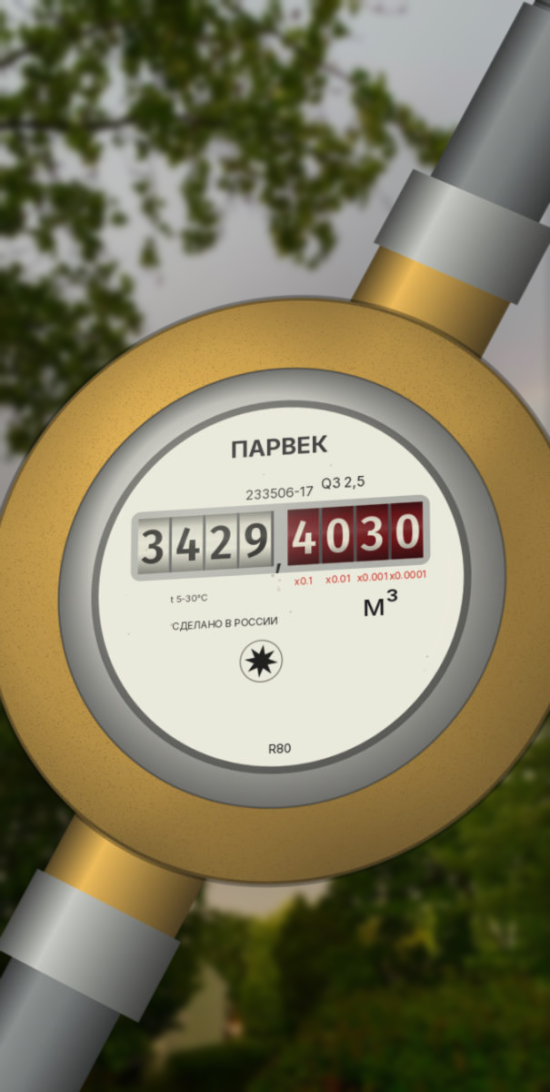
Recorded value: 3429.4030 m³
